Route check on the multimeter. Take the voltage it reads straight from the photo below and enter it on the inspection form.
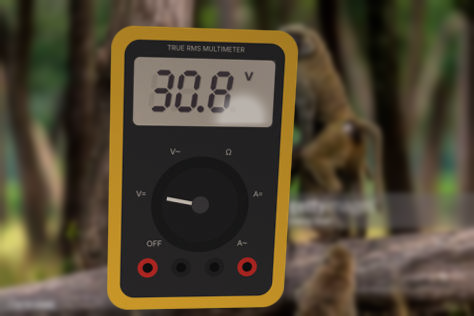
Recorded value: 30.8 V
